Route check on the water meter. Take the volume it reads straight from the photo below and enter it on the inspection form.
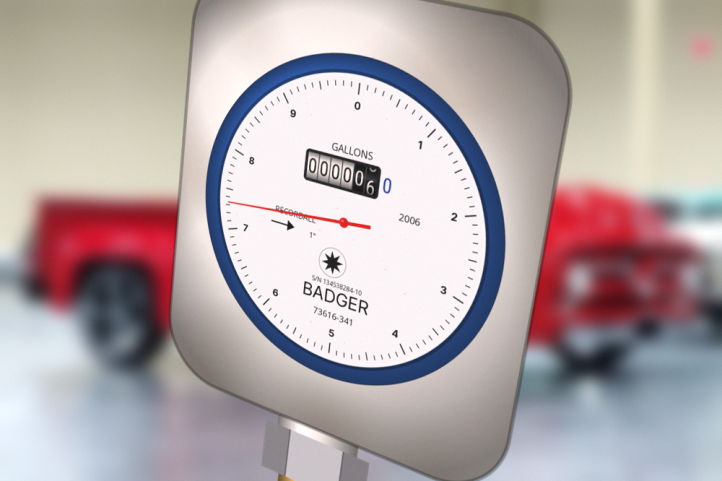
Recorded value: 57.3 gal
